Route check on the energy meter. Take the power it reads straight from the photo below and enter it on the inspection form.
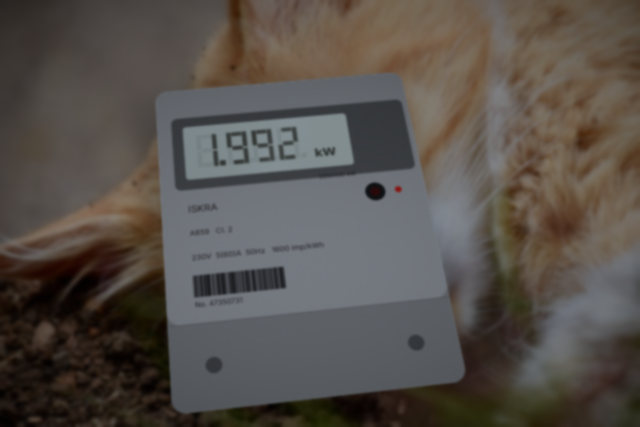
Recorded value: 1.992 kW
